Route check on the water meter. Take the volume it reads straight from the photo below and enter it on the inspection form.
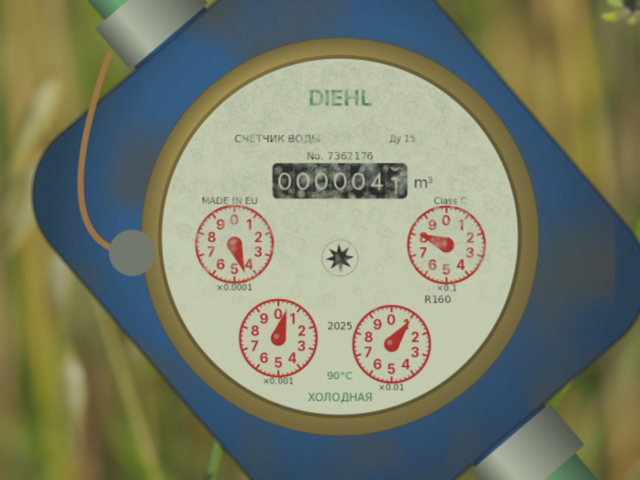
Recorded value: 40.8104 m³
